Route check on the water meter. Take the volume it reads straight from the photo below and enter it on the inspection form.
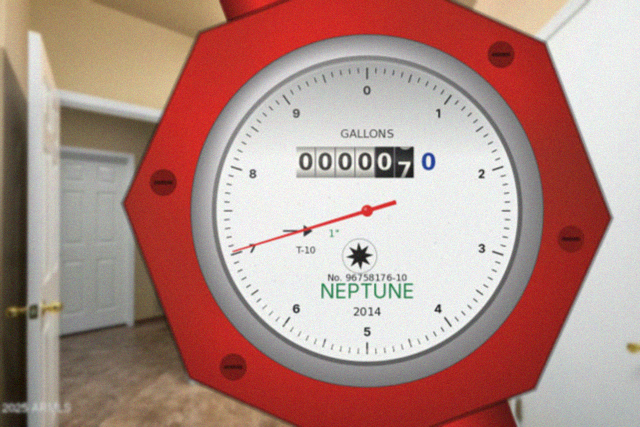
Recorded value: 67.0 gal
